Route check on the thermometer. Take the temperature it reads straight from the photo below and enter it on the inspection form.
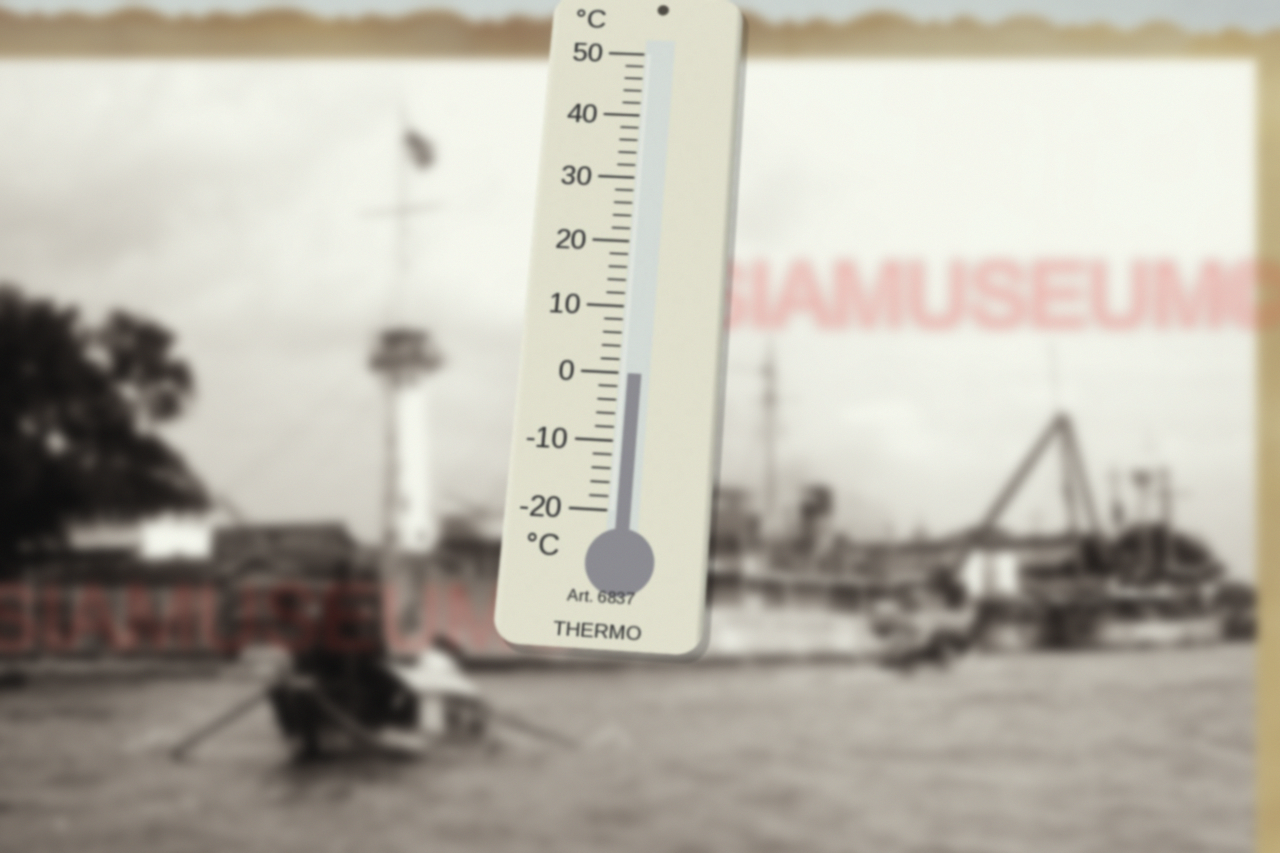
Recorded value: 0 °C
